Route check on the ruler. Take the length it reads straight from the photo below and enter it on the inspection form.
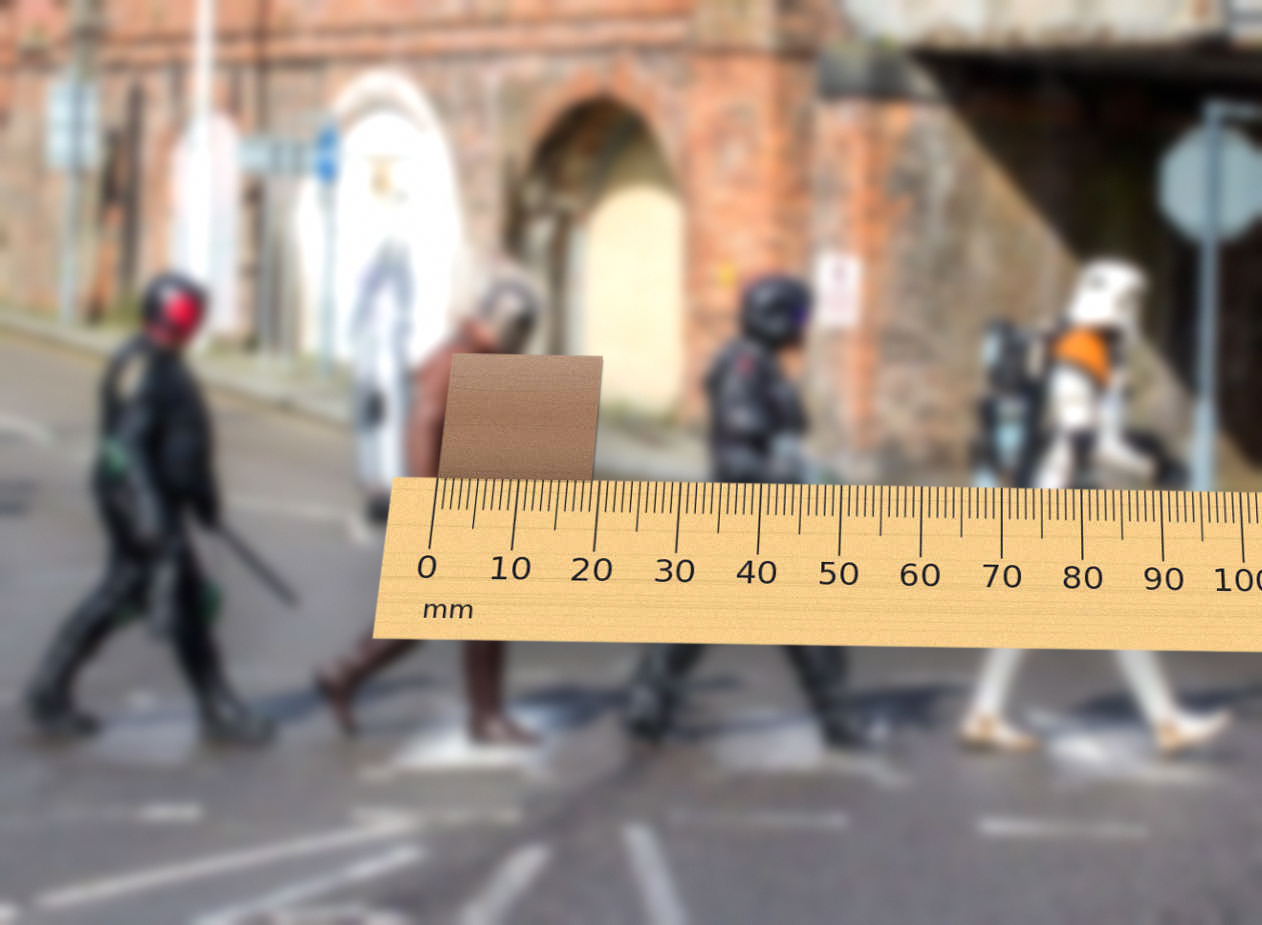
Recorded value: 19 mm
